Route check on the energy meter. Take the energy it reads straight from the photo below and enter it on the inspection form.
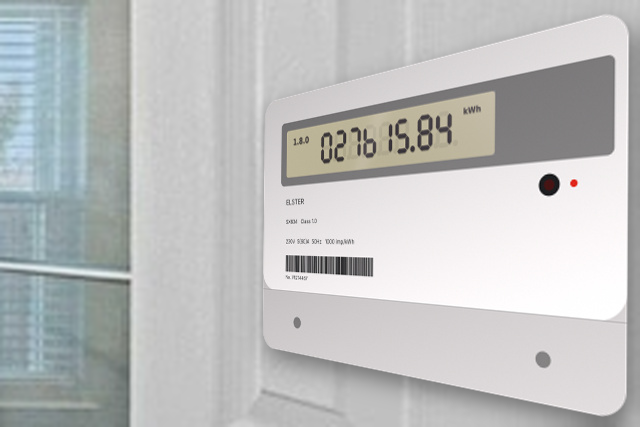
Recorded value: 27615.84 kWh
